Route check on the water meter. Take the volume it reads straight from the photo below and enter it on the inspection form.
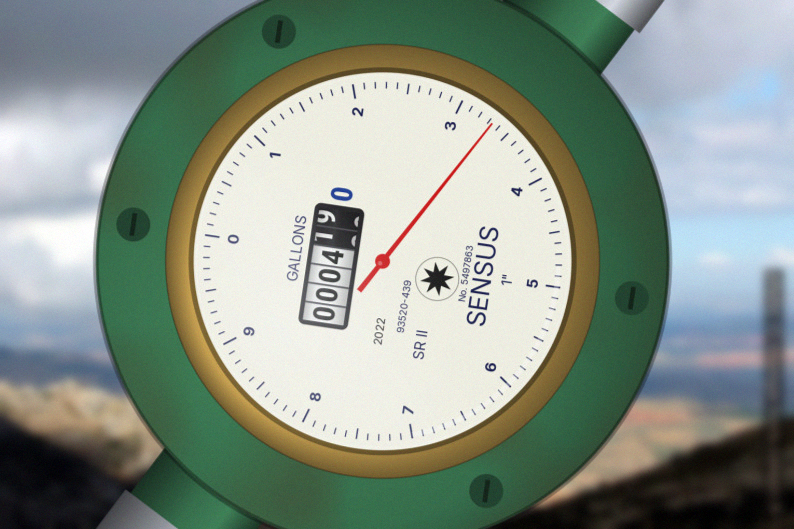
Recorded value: 4193.3 gal
